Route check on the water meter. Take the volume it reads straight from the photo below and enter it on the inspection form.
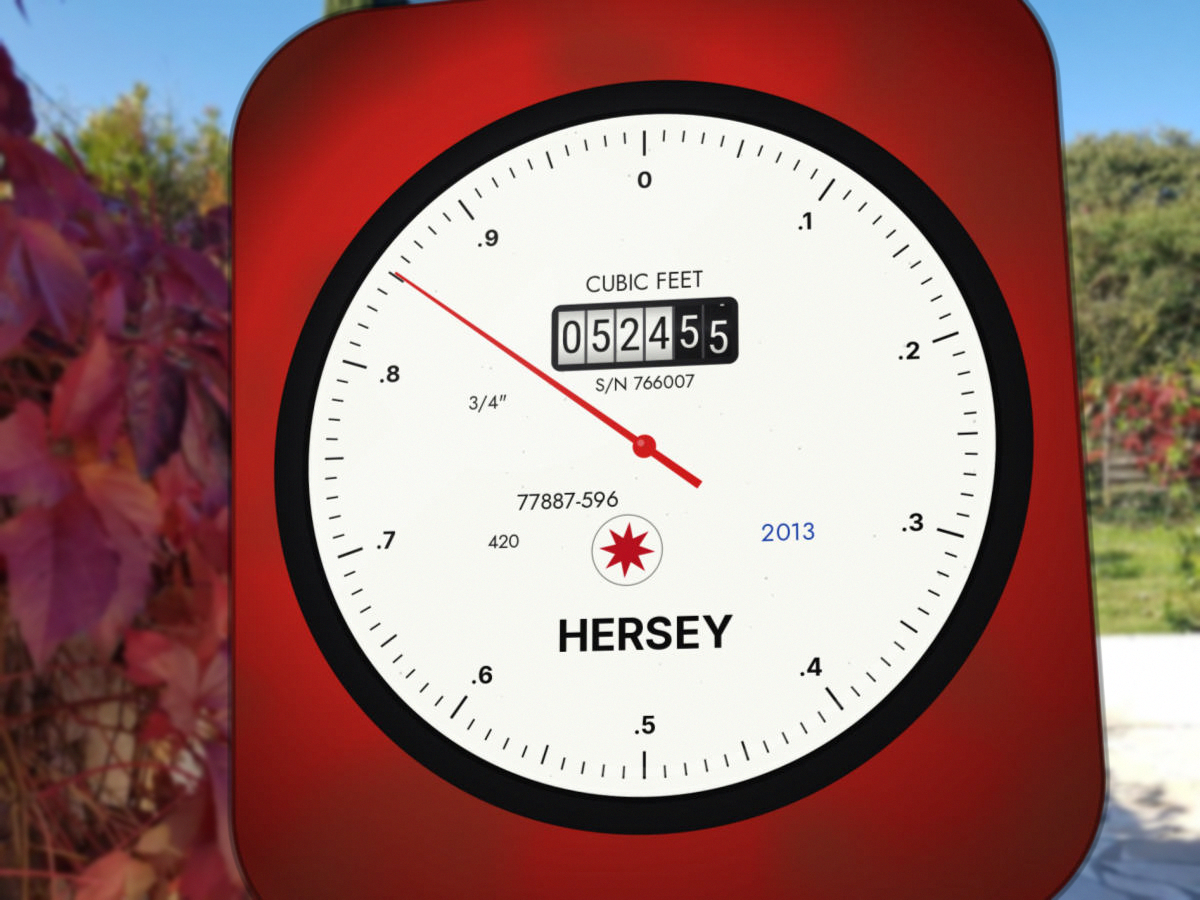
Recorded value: 52454.85 ft³
